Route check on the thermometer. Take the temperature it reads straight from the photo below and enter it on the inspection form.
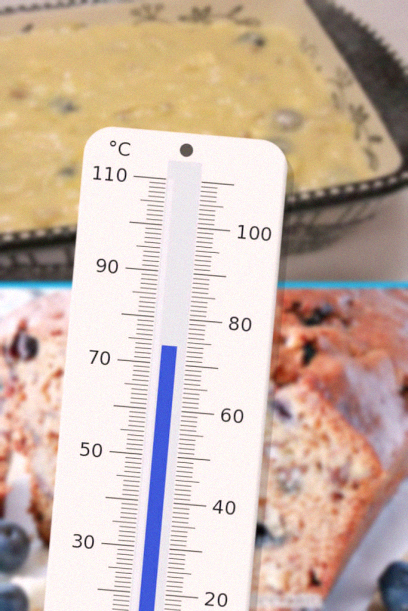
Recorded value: 74 °C
